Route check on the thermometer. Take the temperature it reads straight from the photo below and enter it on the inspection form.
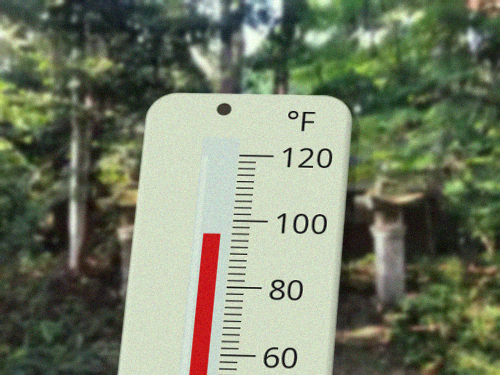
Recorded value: 96 °F
